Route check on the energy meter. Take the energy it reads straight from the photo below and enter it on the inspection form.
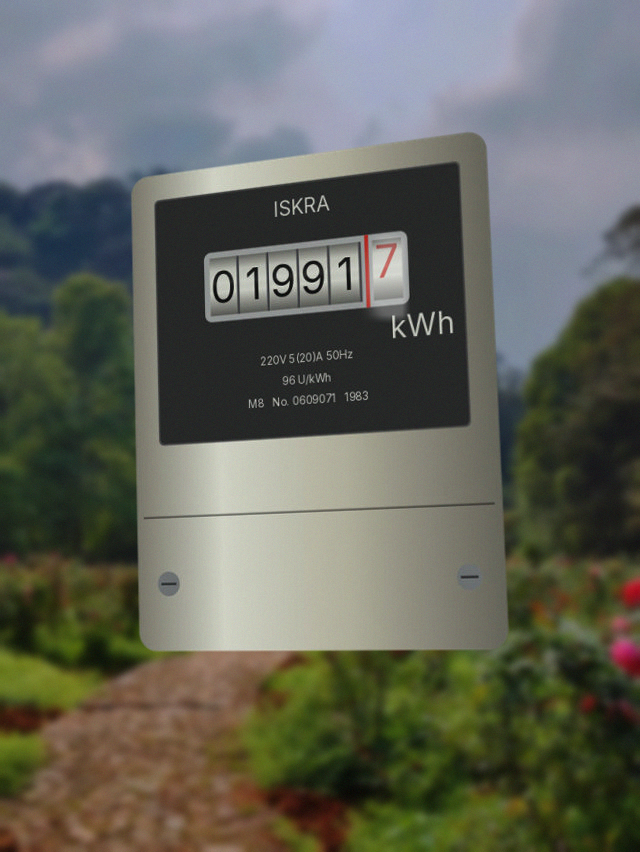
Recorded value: 1991.7 kWh
